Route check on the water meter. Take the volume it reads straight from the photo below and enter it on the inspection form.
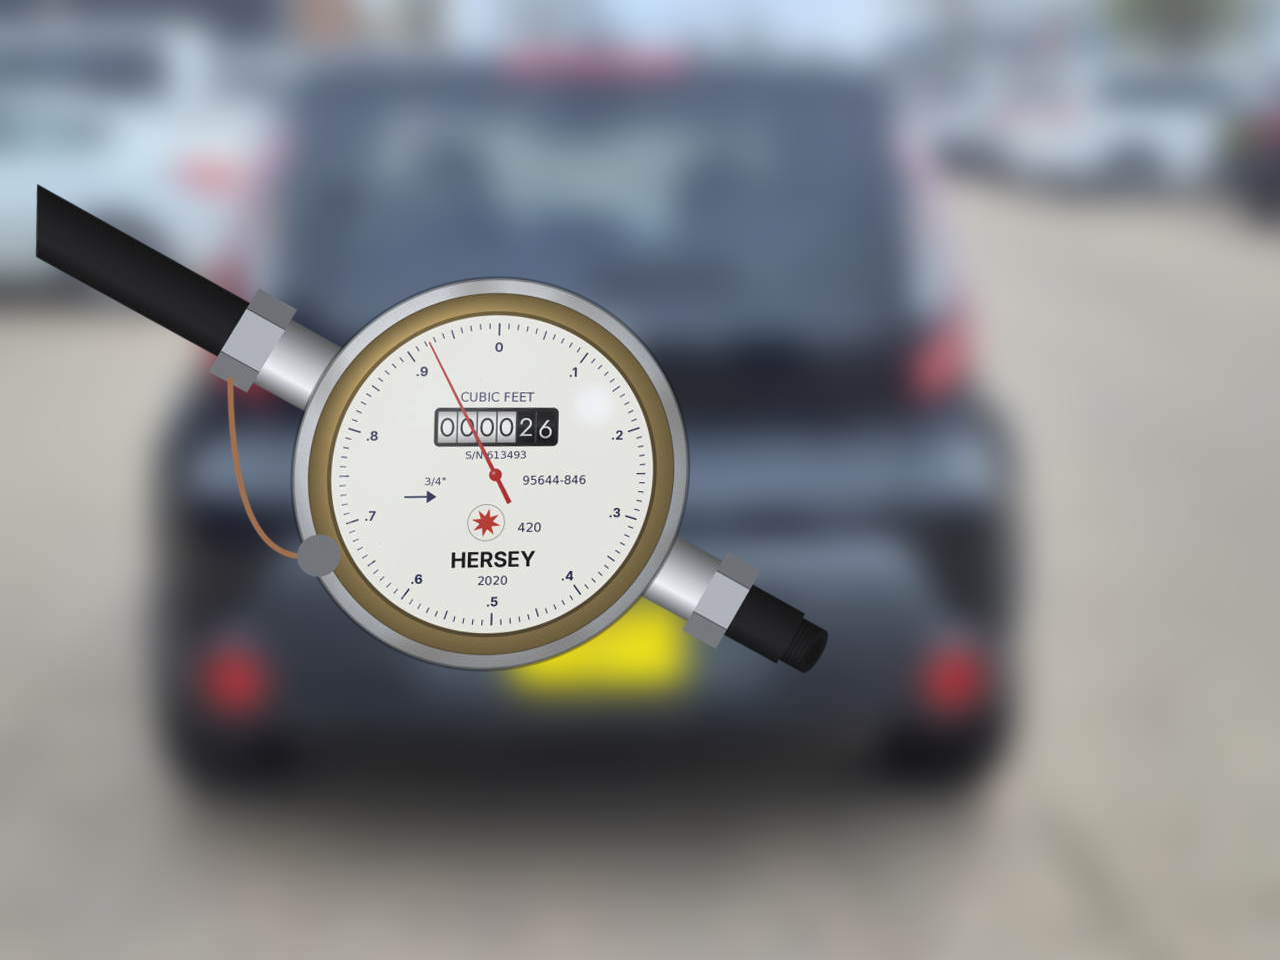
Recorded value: 25.92 ft³
